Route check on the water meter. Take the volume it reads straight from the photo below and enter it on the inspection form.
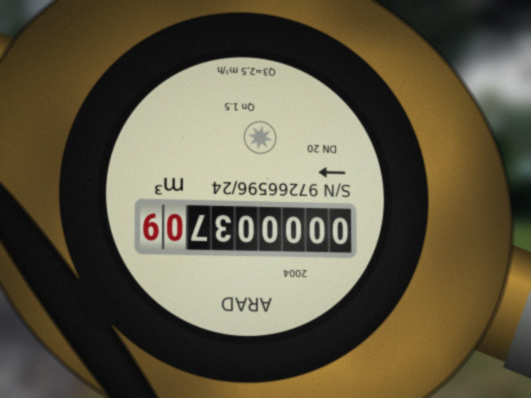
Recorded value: 37.09 m³
